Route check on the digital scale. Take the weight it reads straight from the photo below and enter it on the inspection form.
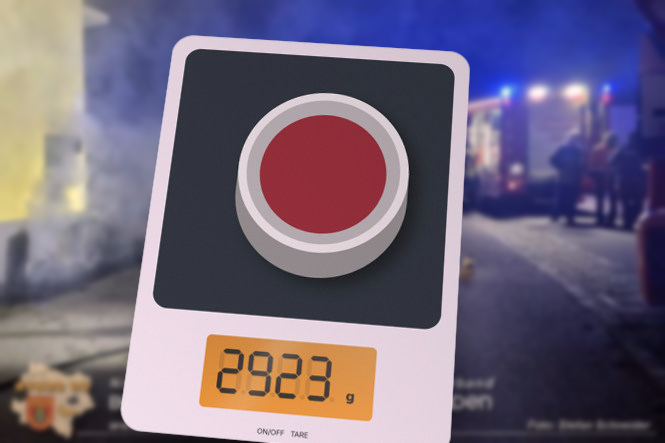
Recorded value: 2923 g
